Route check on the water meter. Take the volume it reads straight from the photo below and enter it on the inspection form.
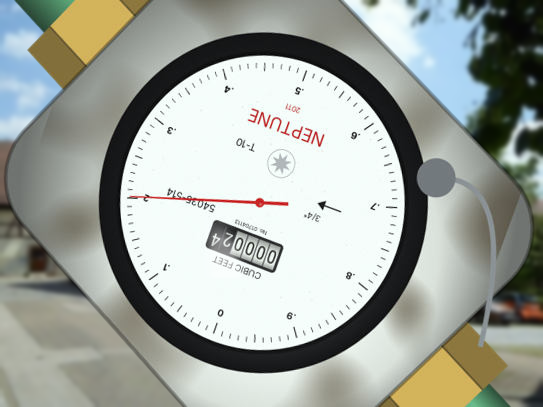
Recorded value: 24.20 ft³
